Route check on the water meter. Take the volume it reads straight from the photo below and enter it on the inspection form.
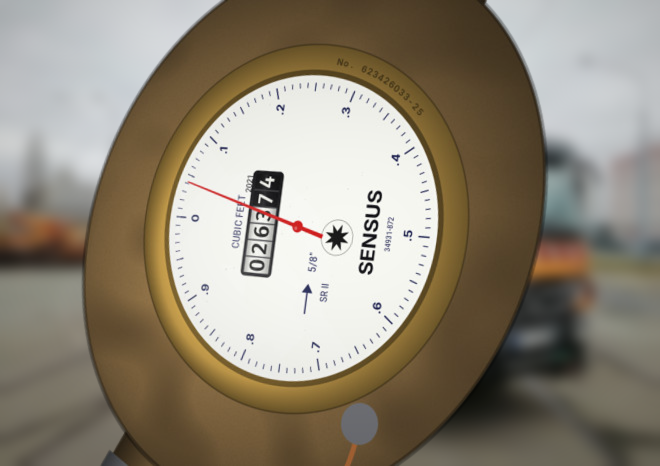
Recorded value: 26374.04 ft³
